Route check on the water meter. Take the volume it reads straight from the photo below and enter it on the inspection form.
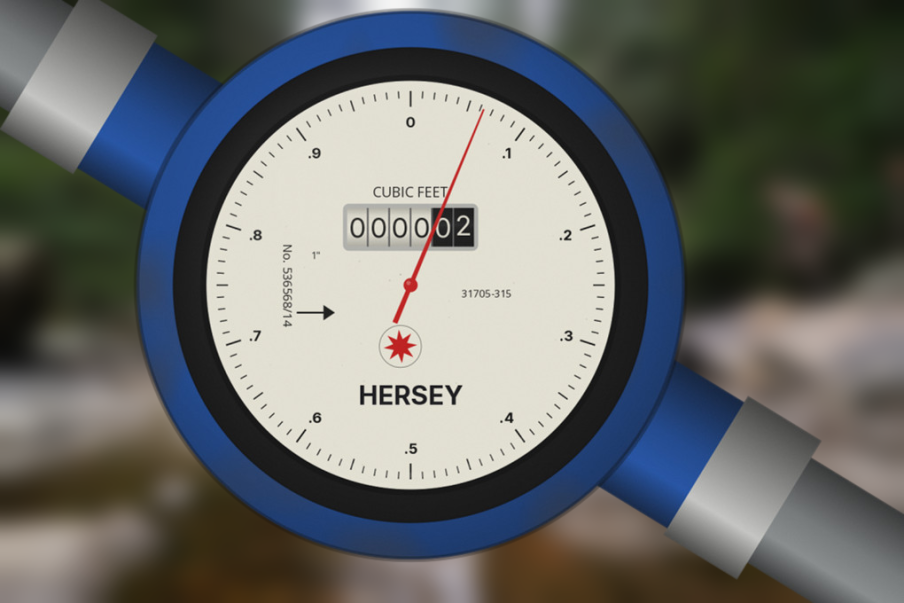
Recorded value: 2.06 ft³
